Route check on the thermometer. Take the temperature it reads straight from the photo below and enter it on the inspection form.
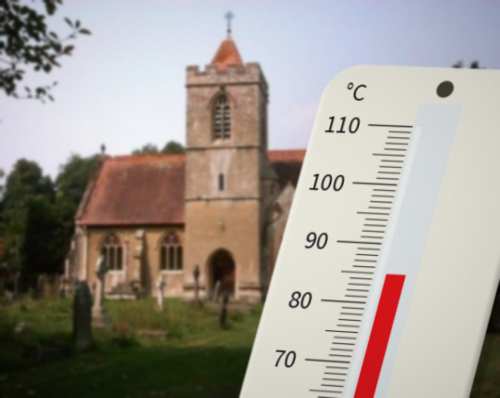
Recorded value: 85 °C
